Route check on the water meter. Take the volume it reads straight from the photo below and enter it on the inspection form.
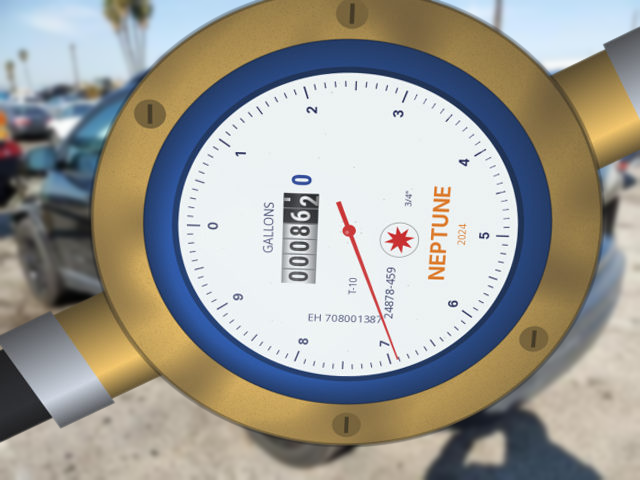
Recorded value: 8616.9 gal
